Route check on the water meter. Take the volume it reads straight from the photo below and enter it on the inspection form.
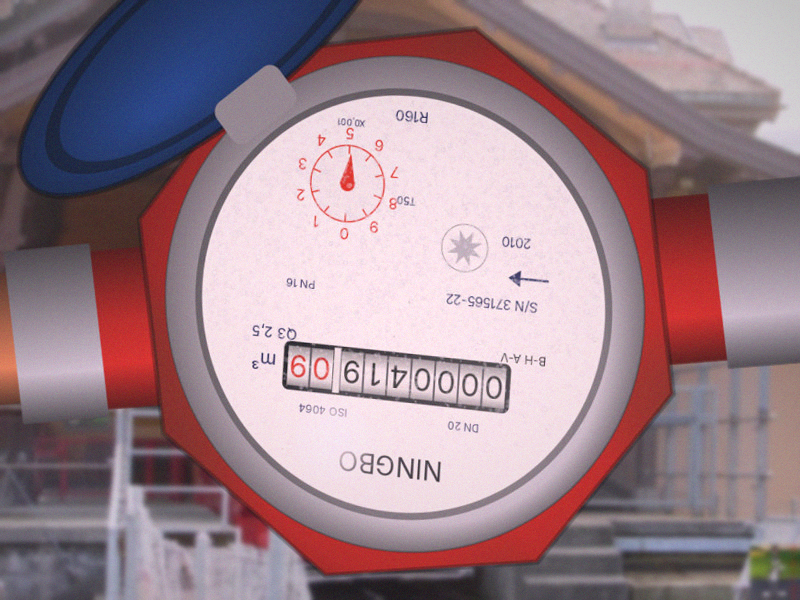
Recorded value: 419.095 m³
